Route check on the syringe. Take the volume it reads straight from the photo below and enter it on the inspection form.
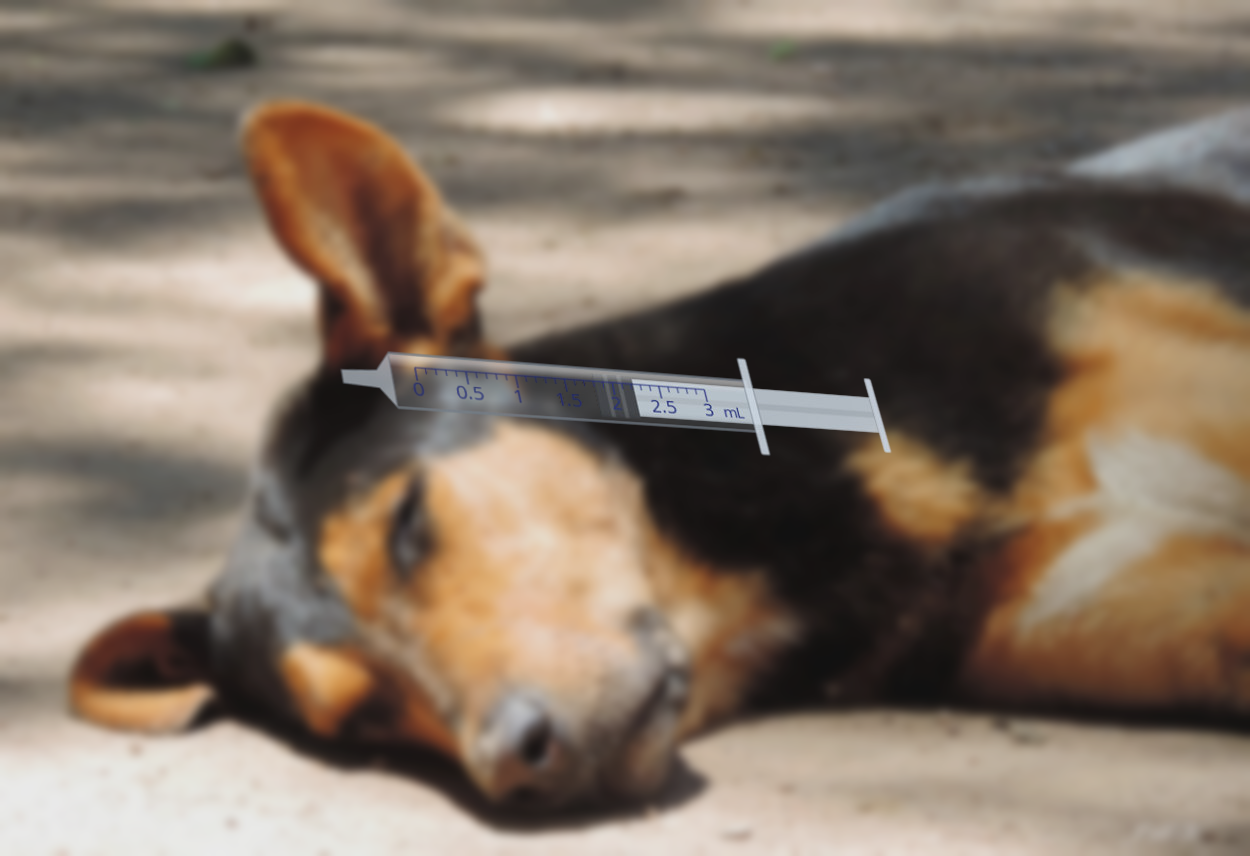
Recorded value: 1.8 mL
